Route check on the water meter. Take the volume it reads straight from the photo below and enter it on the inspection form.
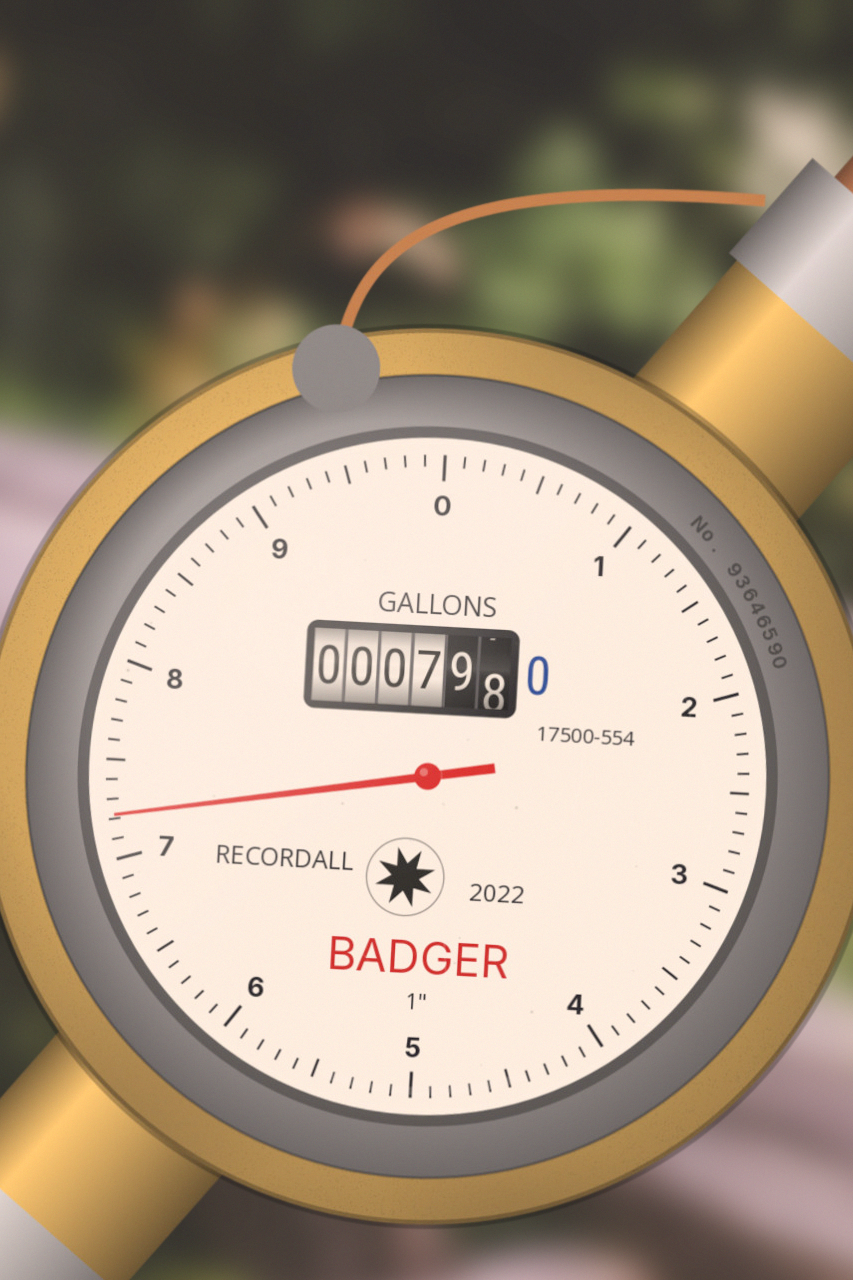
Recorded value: 7977.2 gal
